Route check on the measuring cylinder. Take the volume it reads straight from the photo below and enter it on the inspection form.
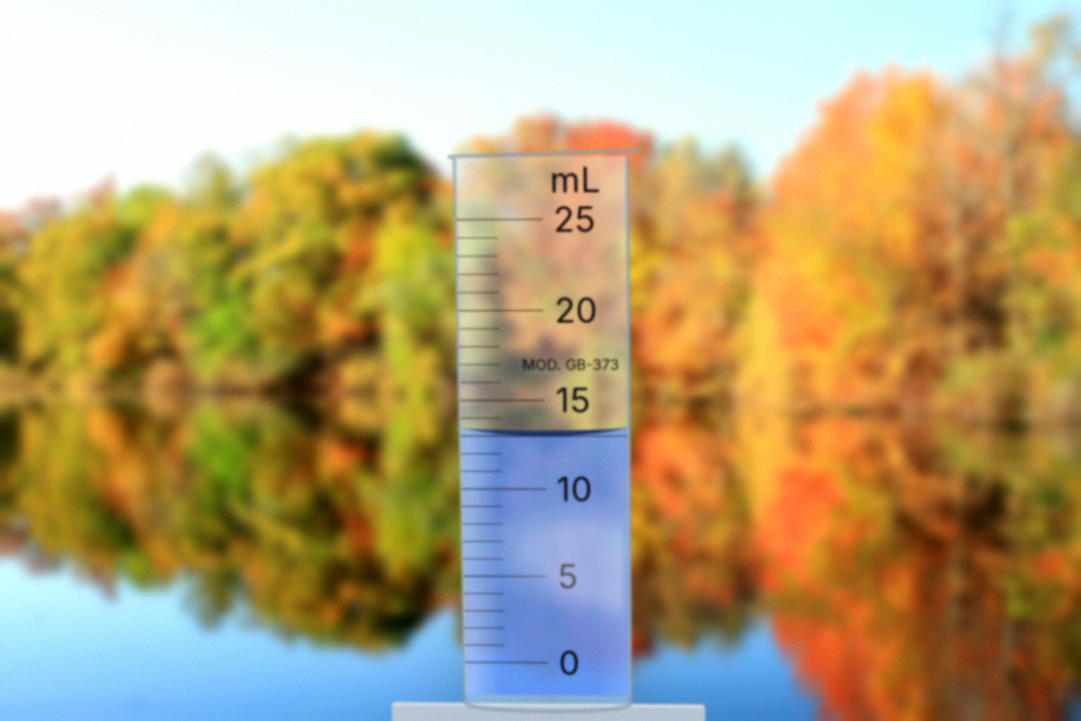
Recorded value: 13 mL
